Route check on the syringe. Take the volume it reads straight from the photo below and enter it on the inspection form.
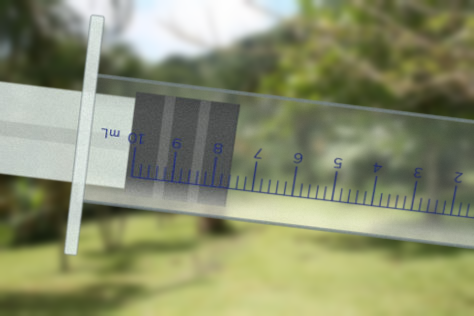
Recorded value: 7.6 mL
